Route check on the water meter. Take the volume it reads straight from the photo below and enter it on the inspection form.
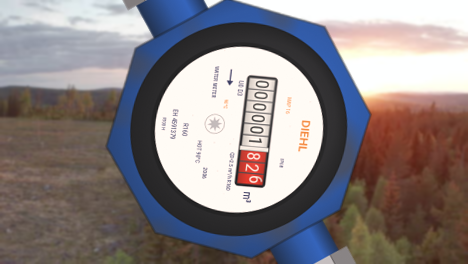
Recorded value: 1.826 m³
